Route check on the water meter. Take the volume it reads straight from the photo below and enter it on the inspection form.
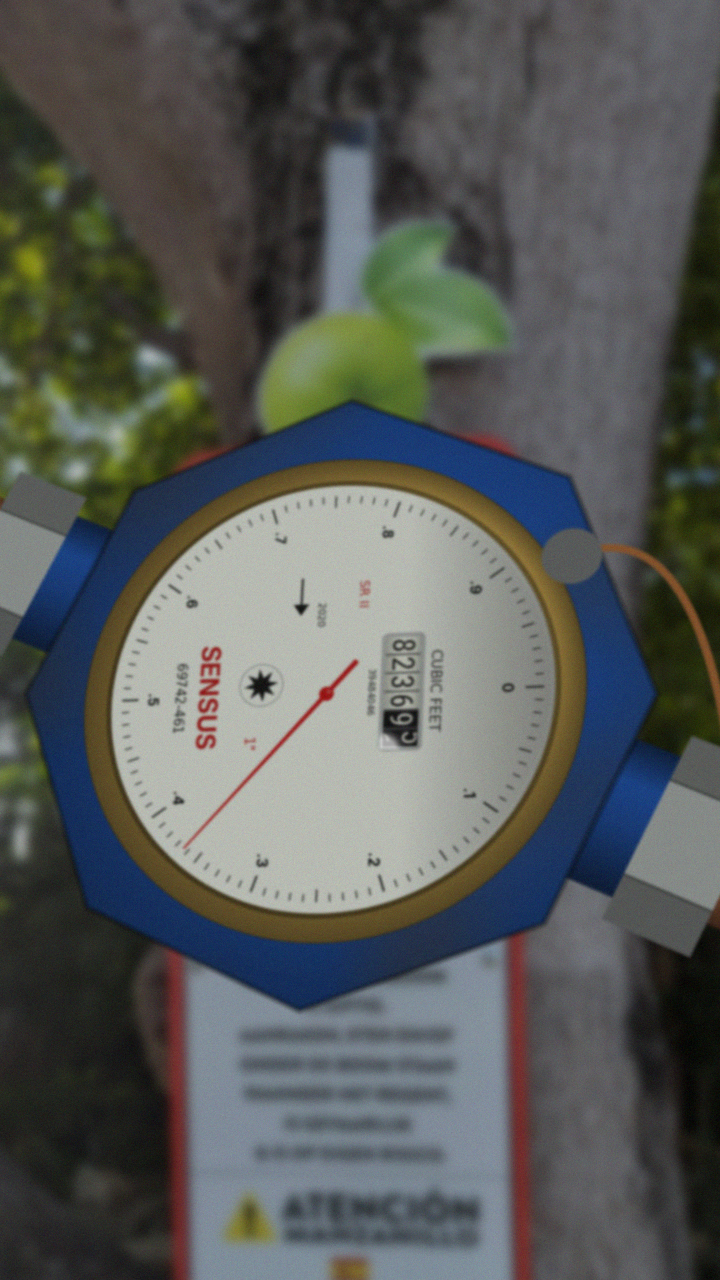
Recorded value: 823695.36 ft³
